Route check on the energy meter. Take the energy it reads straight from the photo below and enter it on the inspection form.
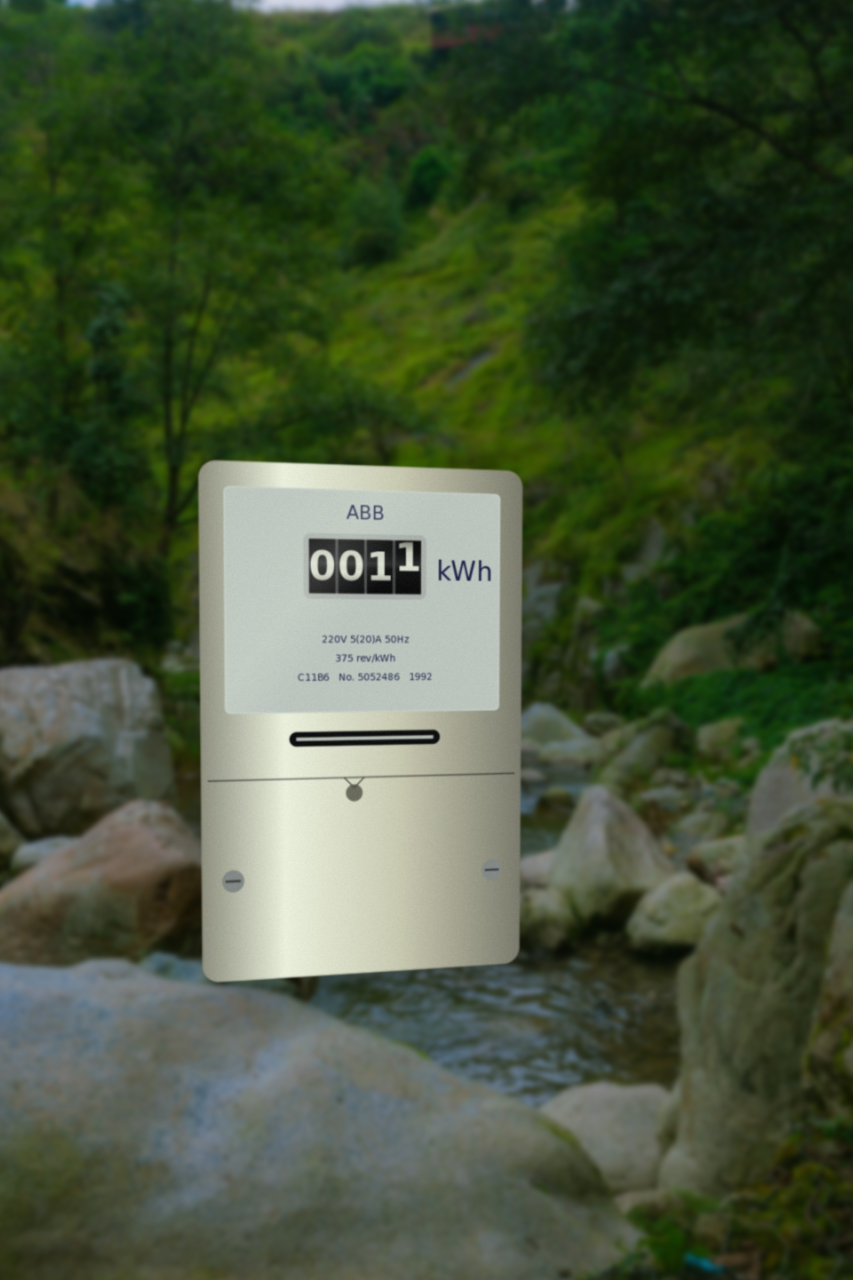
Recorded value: 11 kWh
